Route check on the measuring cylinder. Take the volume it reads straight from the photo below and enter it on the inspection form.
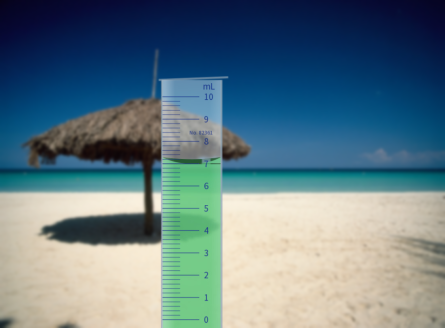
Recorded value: 7 mL
